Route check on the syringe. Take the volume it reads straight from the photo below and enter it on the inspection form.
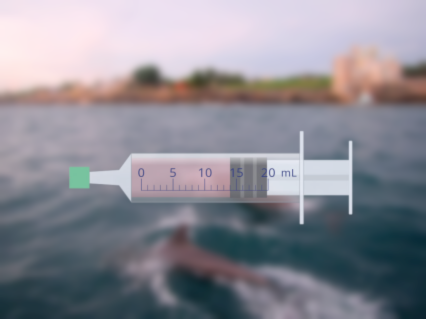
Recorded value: 14 mL
